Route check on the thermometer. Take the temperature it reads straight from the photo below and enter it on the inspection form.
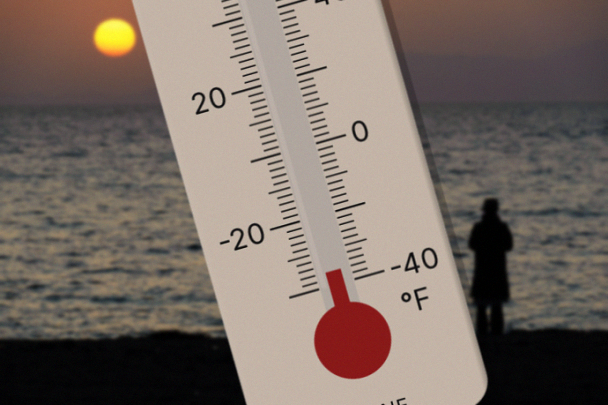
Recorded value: -36 °F
